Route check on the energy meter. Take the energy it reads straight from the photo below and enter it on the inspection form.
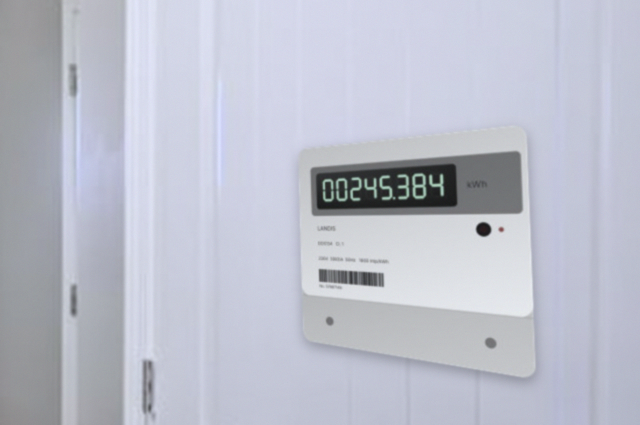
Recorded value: 245.384 kWh
